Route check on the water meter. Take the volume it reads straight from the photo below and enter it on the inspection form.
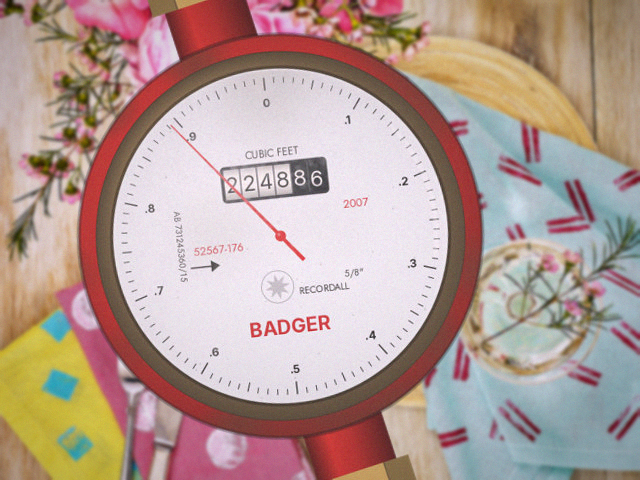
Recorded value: 224885.89 ft³
